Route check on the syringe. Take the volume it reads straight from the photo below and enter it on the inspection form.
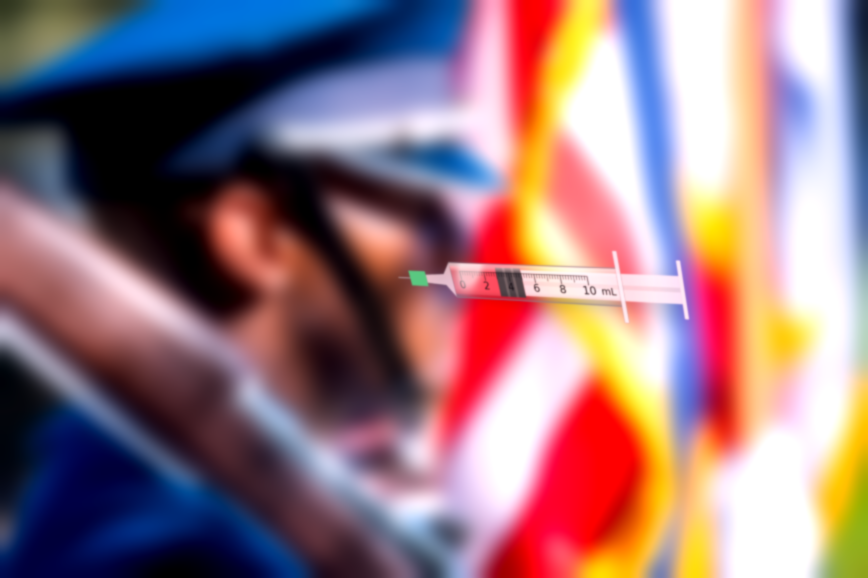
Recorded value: 3 mL
